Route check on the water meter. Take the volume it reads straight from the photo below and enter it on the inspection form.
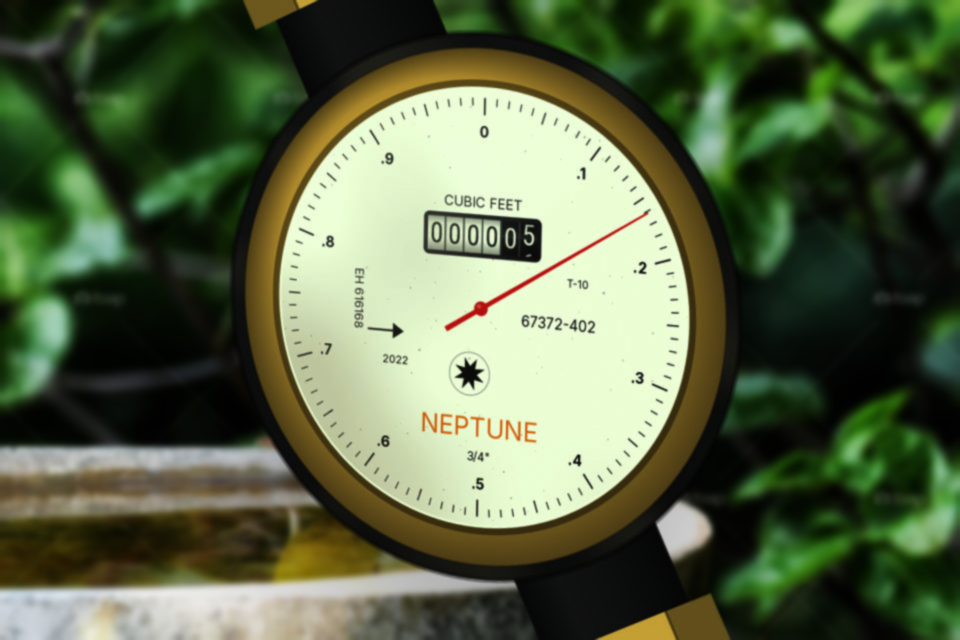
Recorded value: 5.16 ft³
